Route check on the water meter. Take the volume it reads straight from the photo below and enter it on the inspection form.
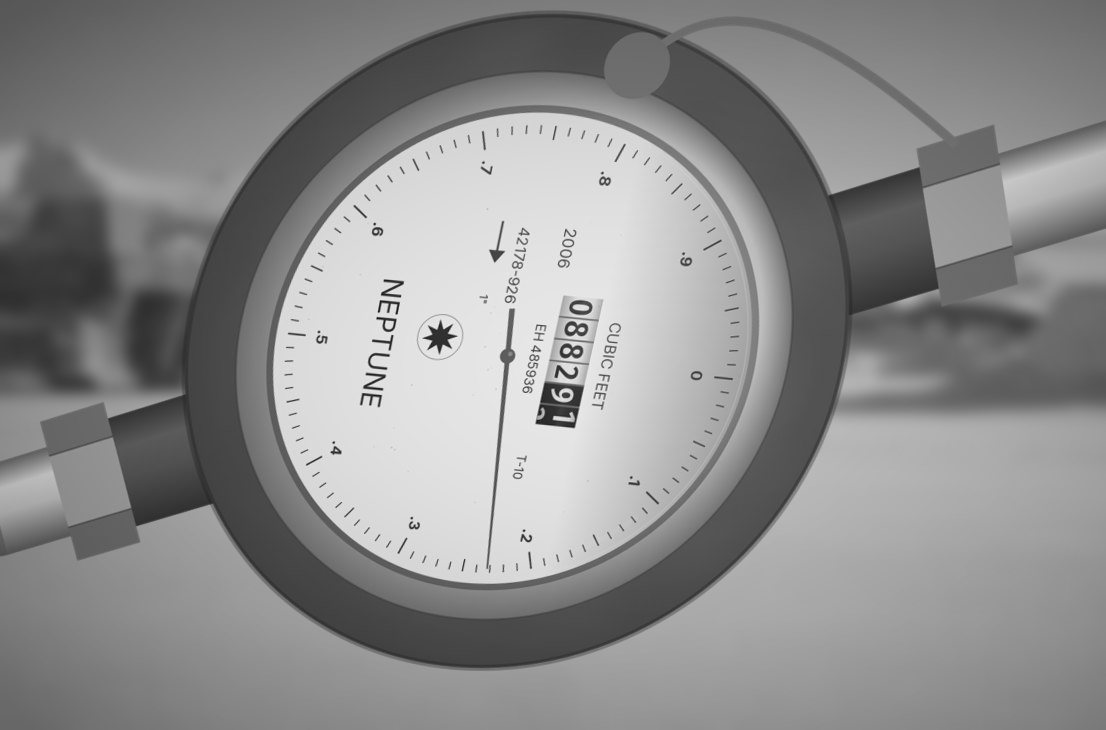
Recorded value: 88291.23 ft³
